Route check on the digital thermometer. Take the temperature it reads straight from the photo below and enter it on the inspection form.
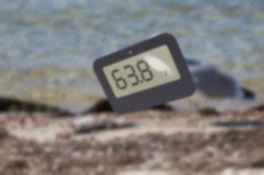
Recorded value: 63.8 °F
